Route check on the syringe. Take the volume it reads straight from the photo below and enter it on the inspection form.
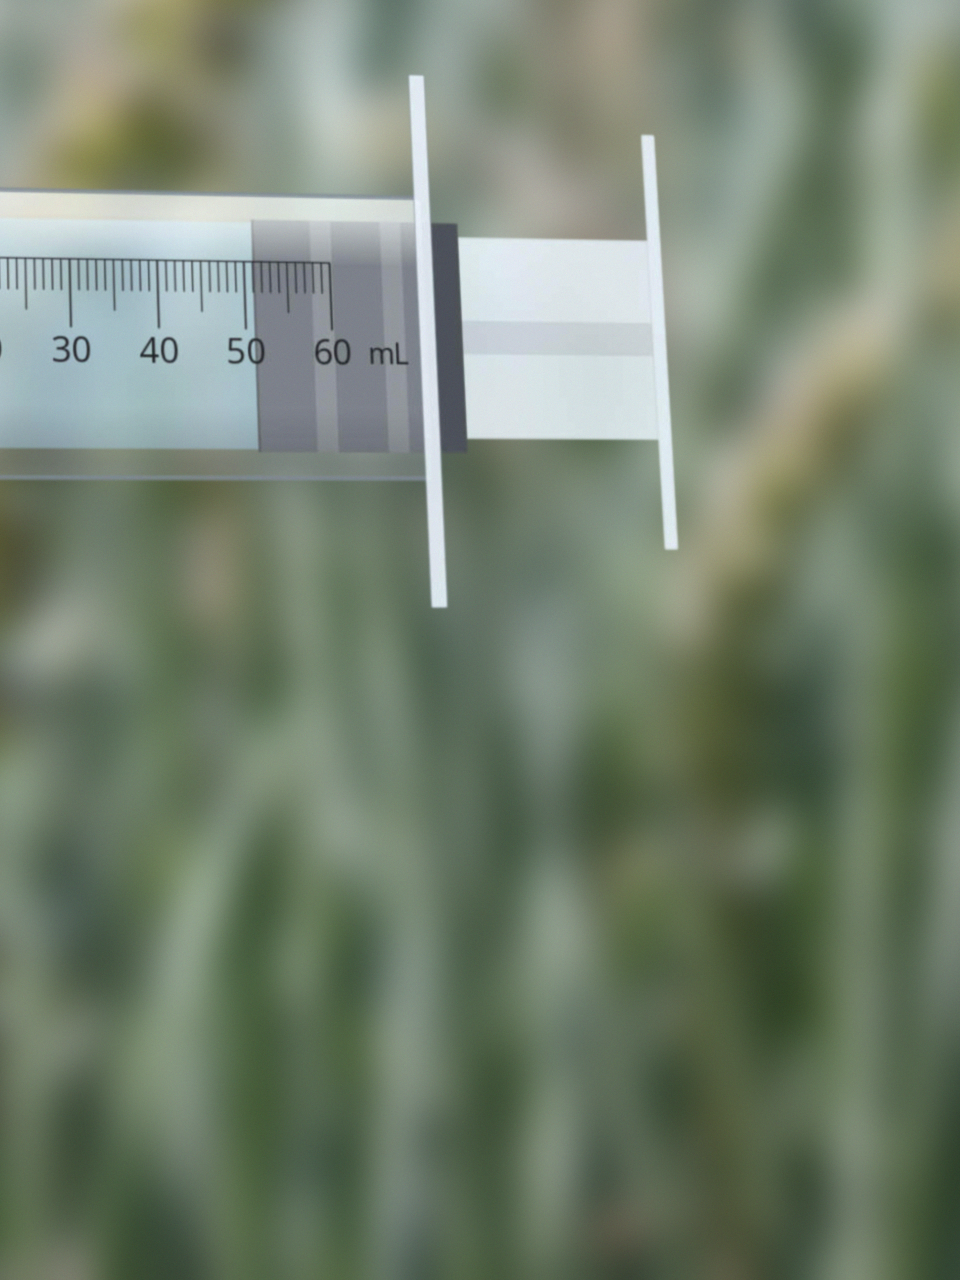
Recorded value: 51 mL
